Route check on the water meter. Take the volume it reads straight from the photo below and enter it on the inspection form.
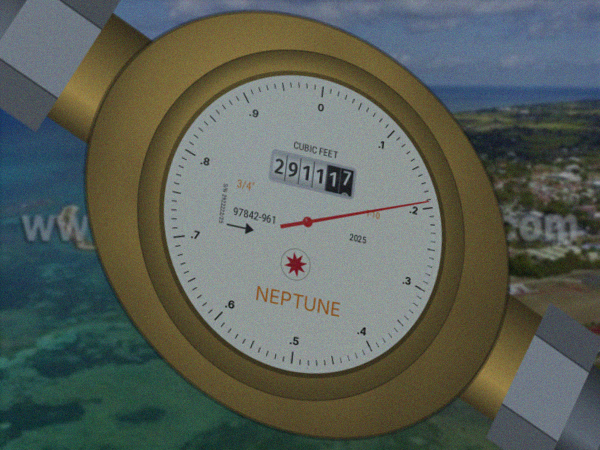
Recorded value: 291117.19 ft³
